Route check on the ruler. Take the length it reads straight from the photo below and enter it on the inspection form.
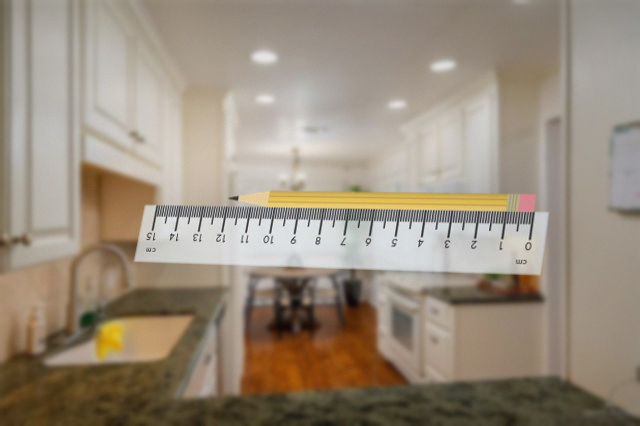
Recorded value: 12 cm
